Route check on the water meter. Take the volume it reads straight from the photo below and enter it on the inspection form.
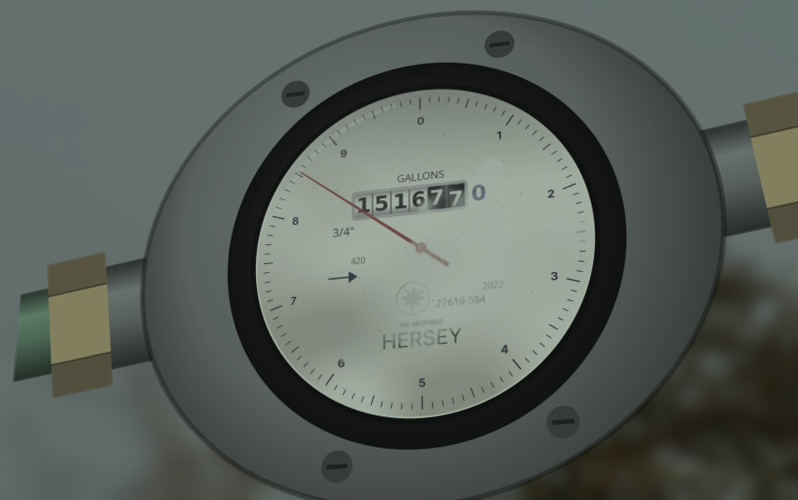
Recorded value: 1516768.5 gal
